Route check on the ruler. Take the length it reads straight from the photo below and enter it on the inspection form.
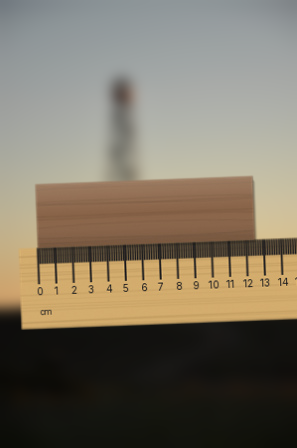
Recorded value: 12.5 cm
